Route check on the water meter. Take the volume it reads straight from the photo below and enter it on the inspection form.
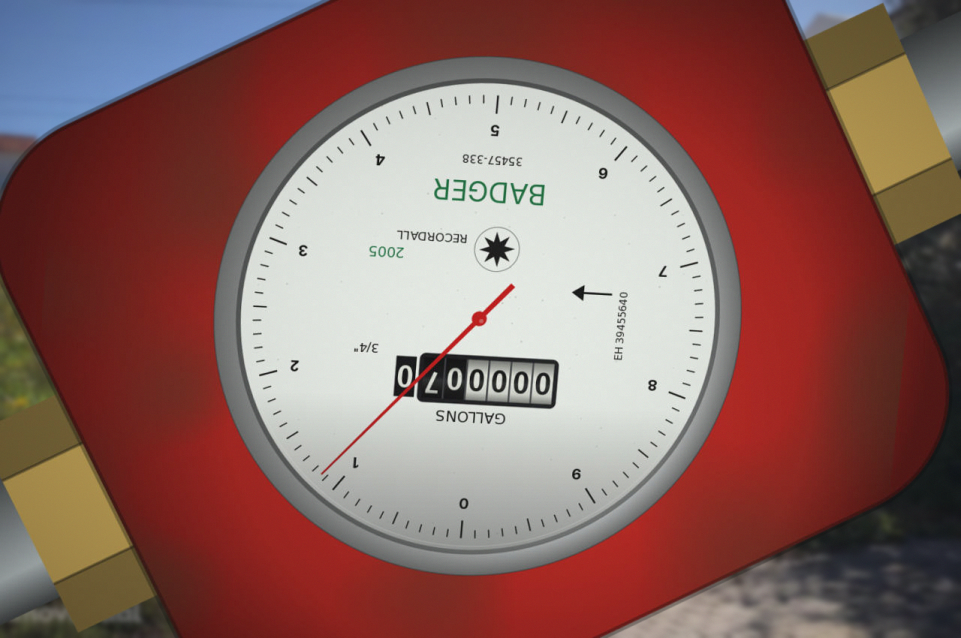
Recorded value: 71.1 gal
